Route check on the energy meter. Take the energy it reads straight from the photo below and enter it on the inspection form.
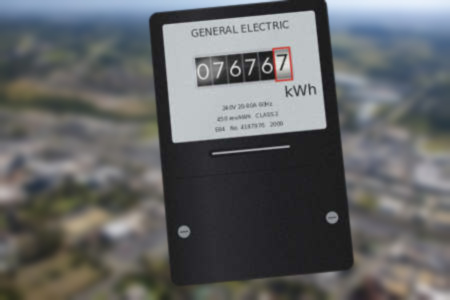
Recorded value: 7676.7 kWh
